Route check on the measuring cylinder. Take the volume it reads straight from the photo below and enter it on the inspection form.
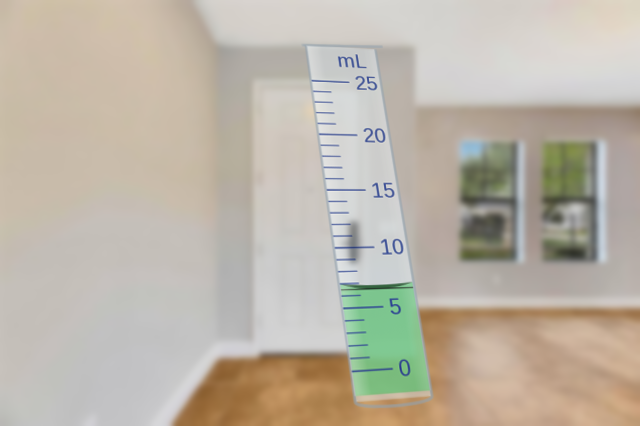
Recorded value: 6.5 mL
